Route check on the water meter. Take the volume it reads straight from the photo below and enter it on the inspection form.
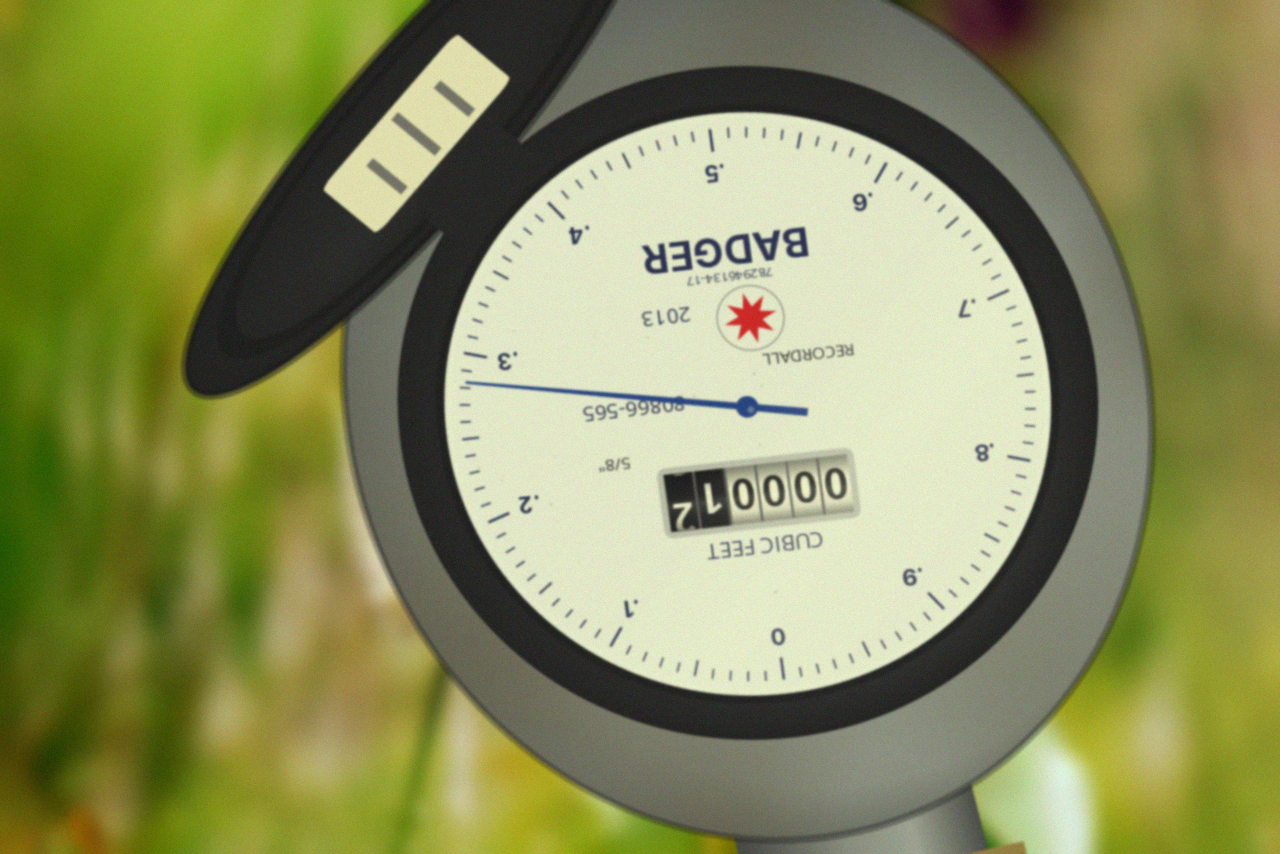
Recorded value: 12.28 ft³
